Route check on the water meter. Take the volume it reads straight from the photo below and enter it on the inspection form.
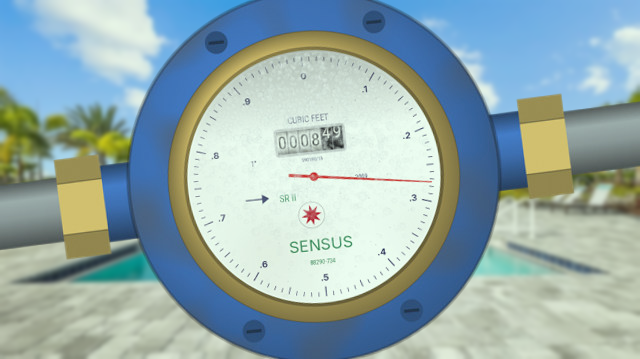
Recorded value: 849.27 ft³
